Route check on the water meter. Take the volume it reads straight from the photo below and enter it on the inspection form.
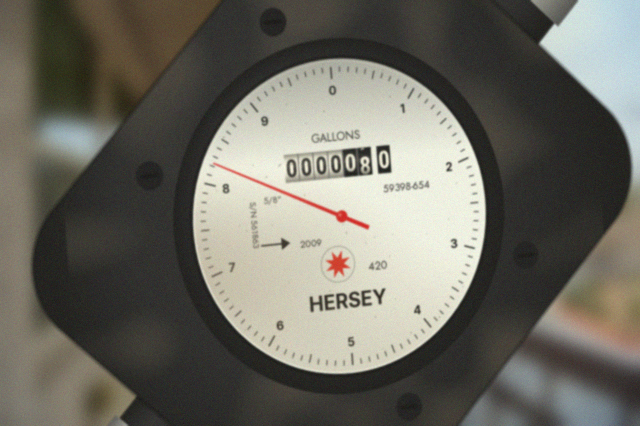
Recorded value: 78.2 gal
